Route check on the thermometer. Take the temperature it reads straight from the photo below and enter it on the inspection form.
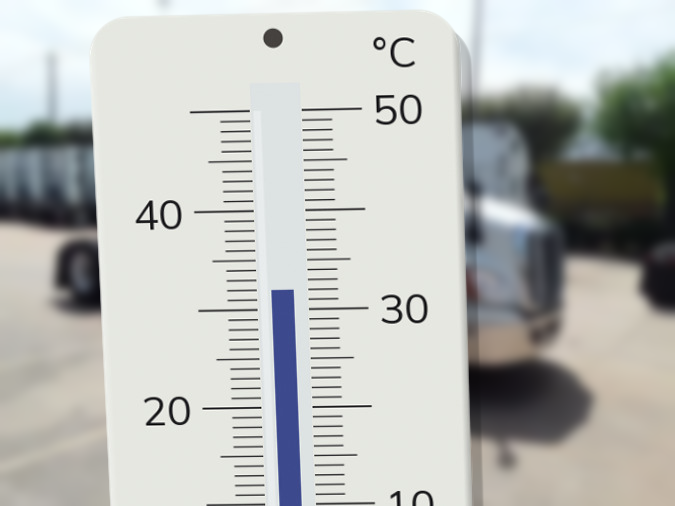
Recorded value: 32 °C
